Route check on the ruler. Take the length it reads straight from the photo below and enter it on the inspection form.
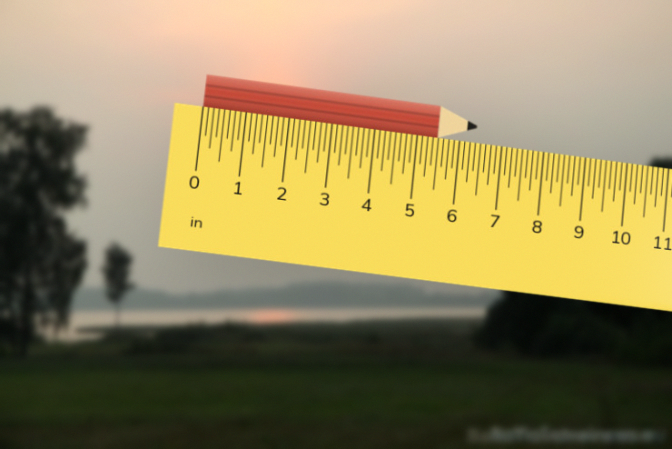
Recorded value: 6.375 in
